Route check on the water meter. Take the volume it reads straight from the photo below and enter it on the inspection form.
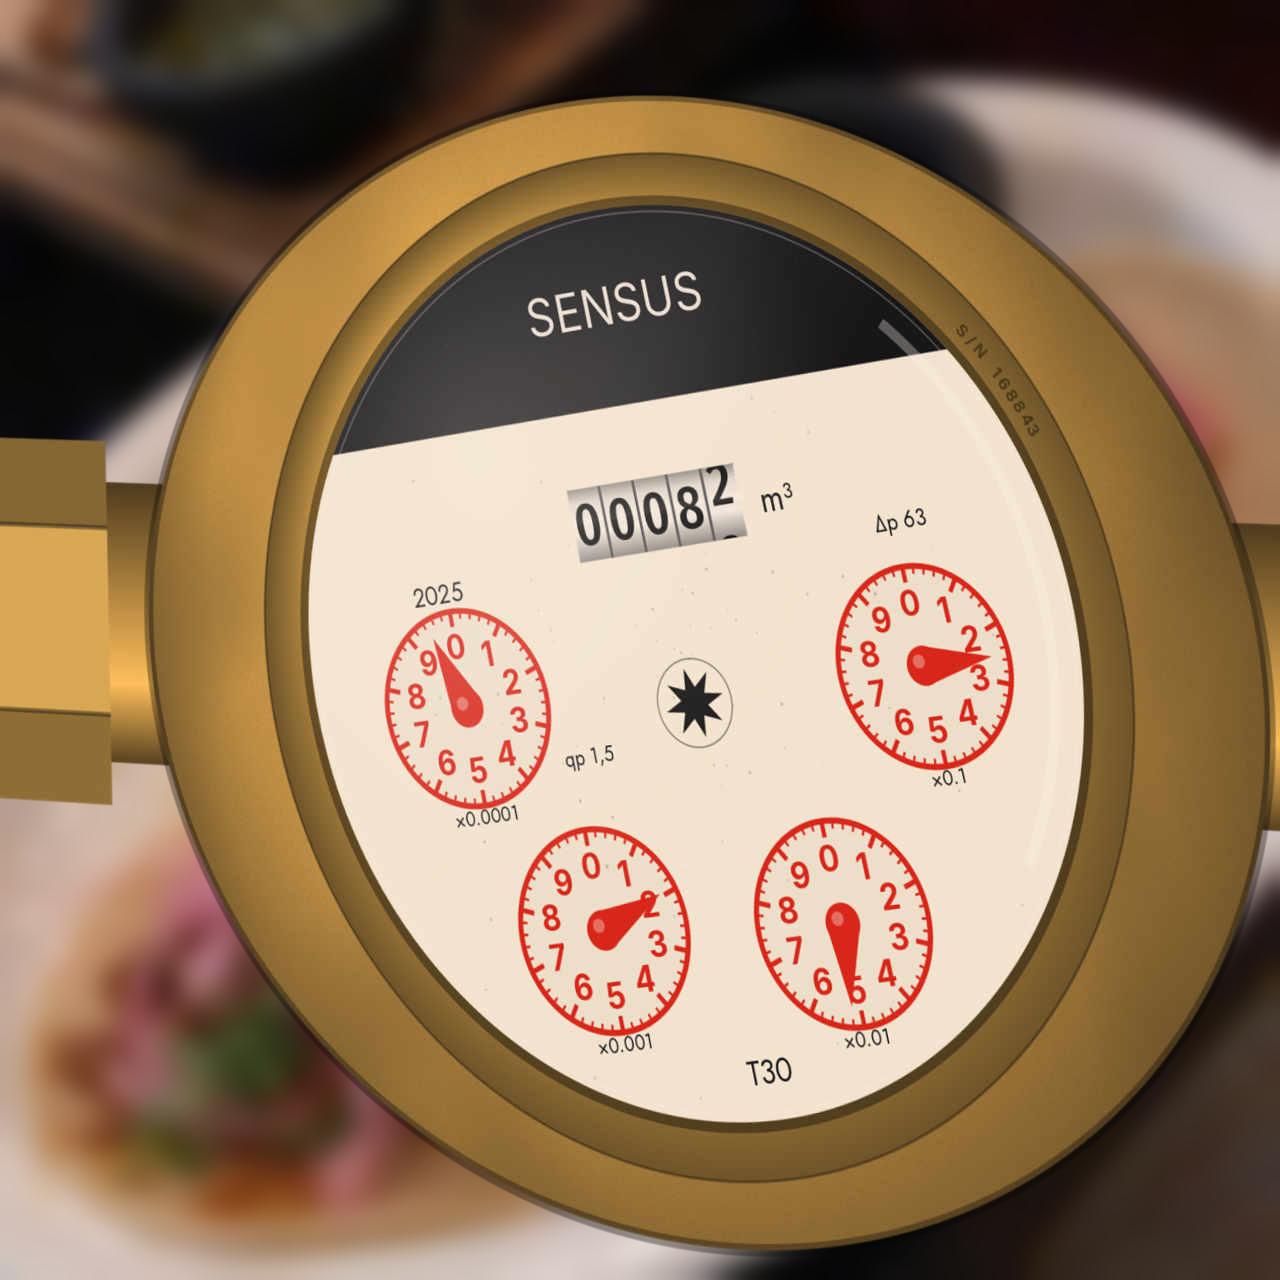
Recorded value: 82.2519 m³
